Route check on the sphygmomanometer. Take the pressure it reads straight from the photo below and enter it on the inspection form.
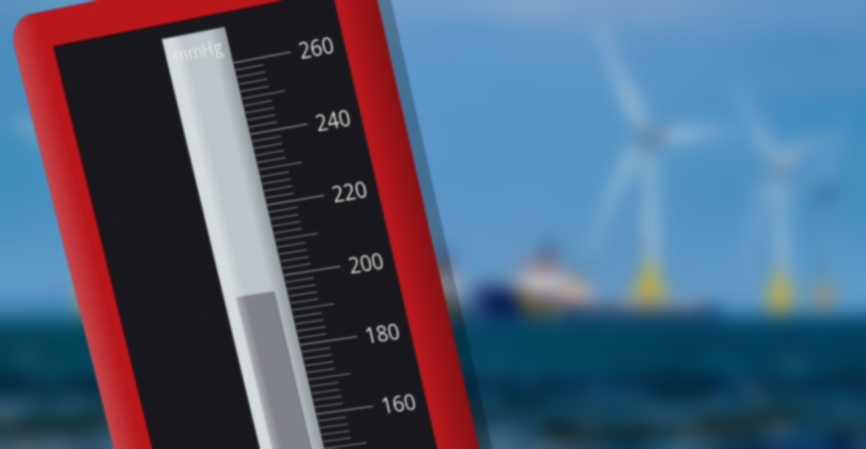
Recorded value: 196 mmHg
